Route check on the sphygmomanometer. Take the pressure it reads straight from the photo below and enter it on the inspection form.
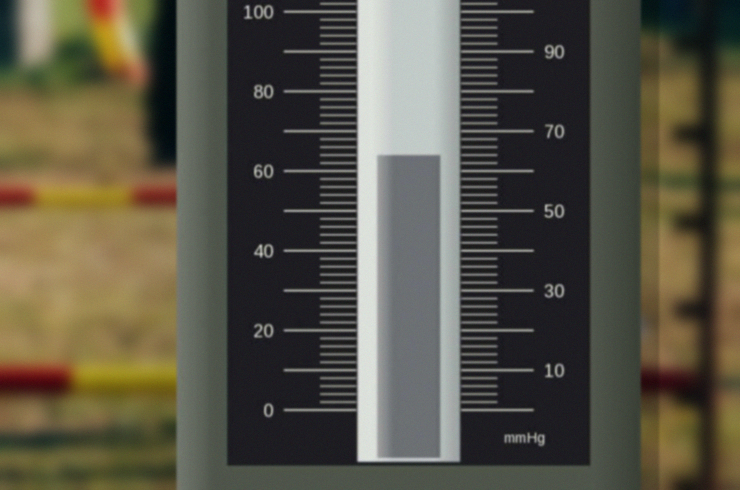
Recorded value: 64 mmHg
